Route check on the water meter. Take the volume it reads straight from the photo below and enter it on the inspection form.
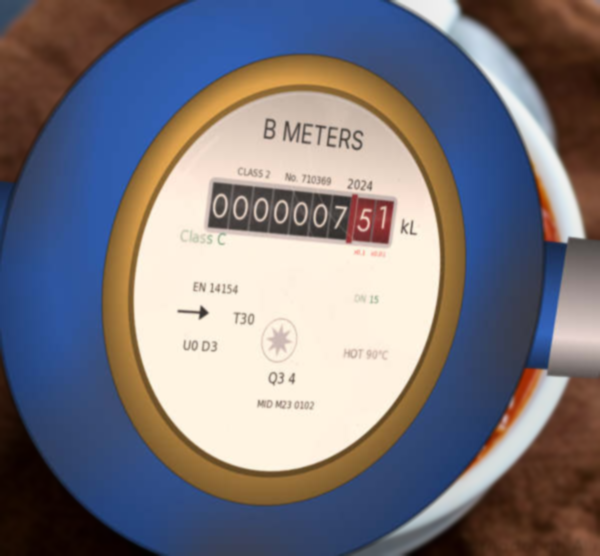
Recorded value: 7.51 kL
